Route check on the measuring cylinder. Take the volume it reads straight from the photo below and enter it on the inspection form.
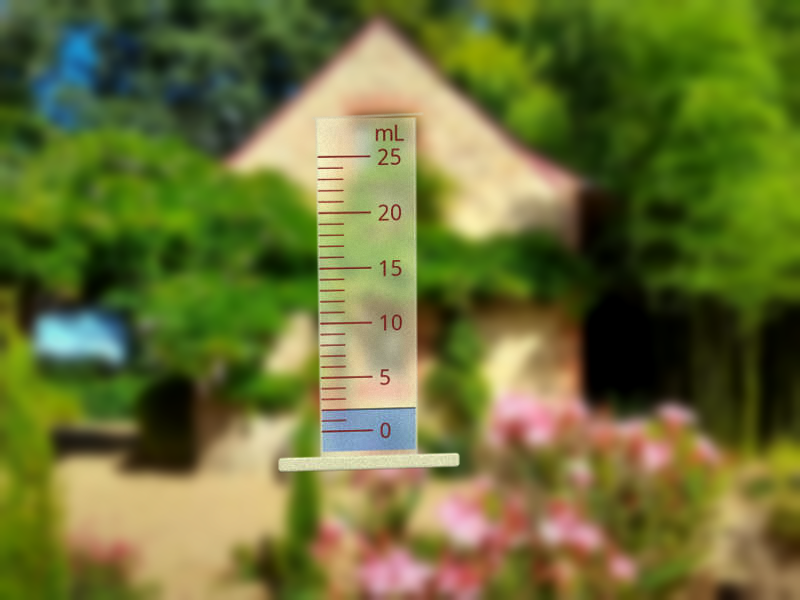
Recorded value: 2 mL
